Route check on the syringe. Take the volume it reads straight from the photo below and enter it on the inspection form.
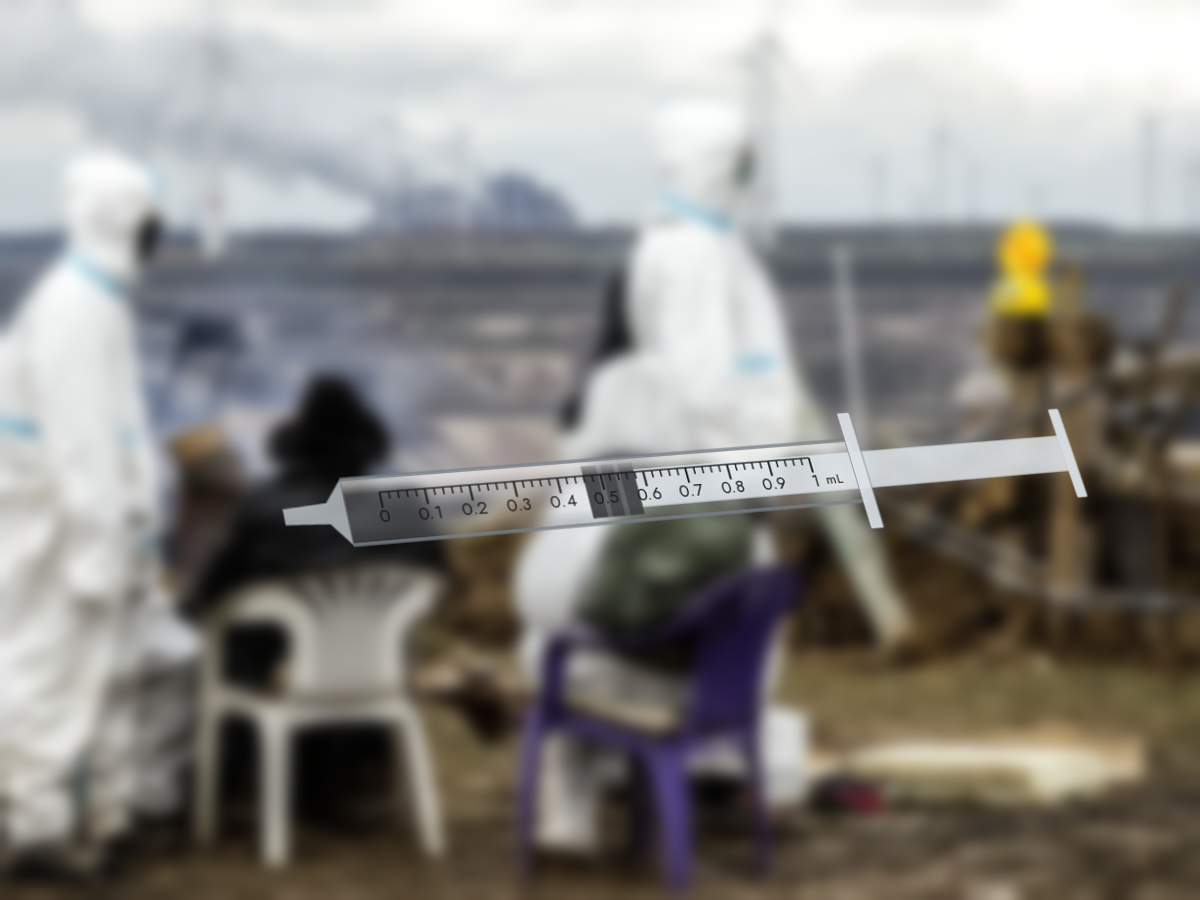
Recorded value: 0.46 mL
